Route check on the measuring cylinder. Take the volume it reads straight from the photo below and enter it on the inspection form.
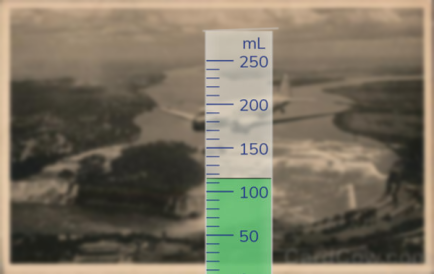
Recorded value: 115 mL
